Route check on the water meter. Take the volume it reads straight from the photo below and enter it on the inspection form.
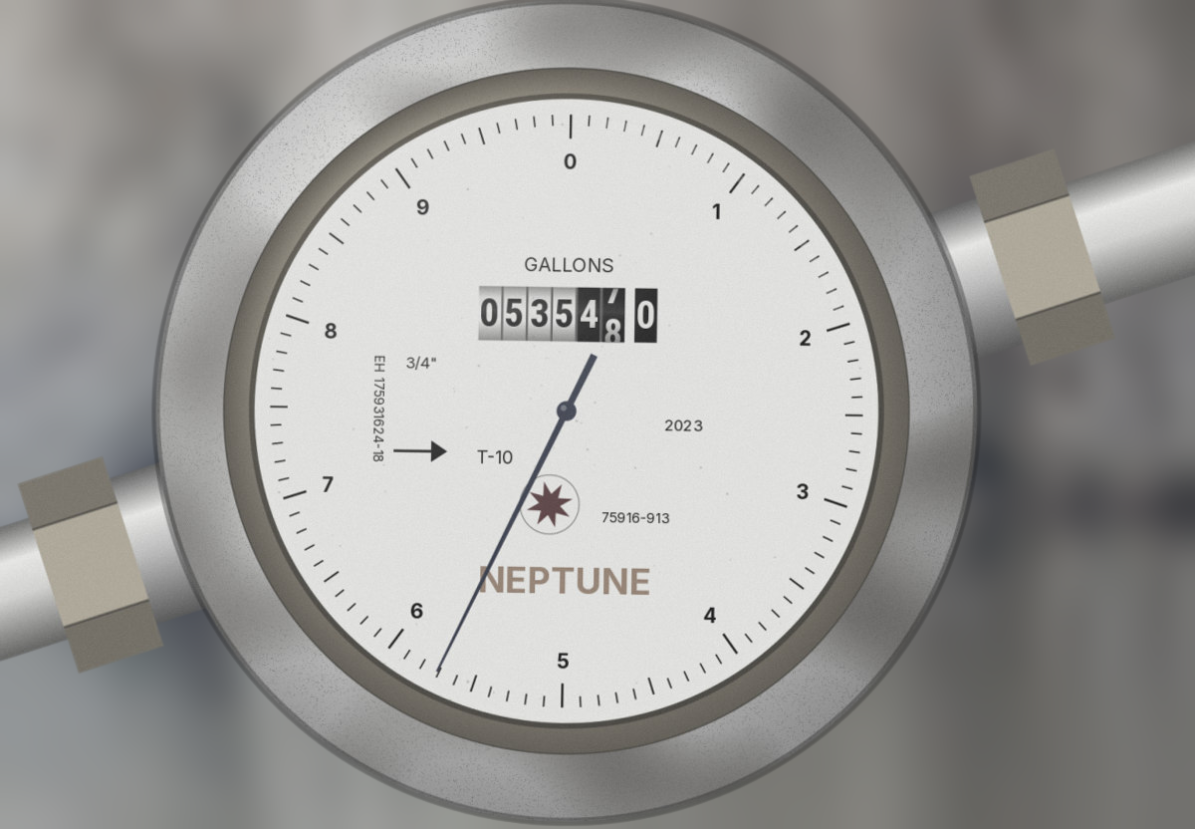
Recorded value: 535475.7 gal
